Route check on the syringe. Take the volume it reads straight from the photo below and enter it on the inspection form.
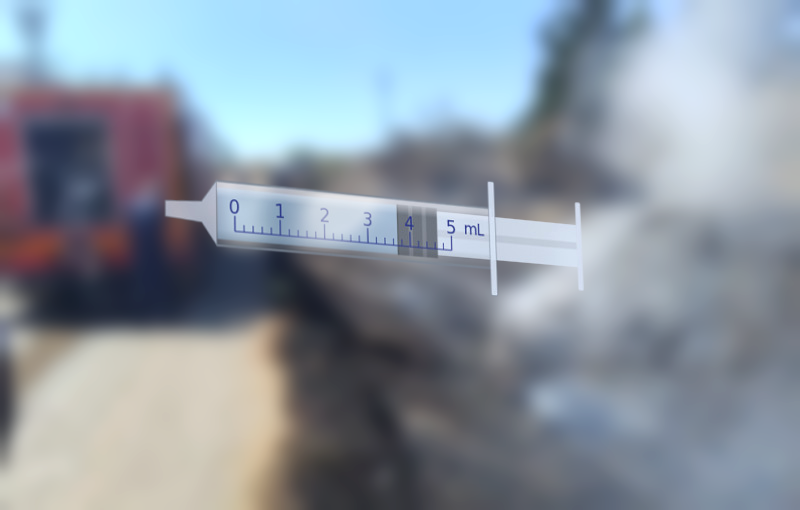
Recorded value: 3.7 mL
